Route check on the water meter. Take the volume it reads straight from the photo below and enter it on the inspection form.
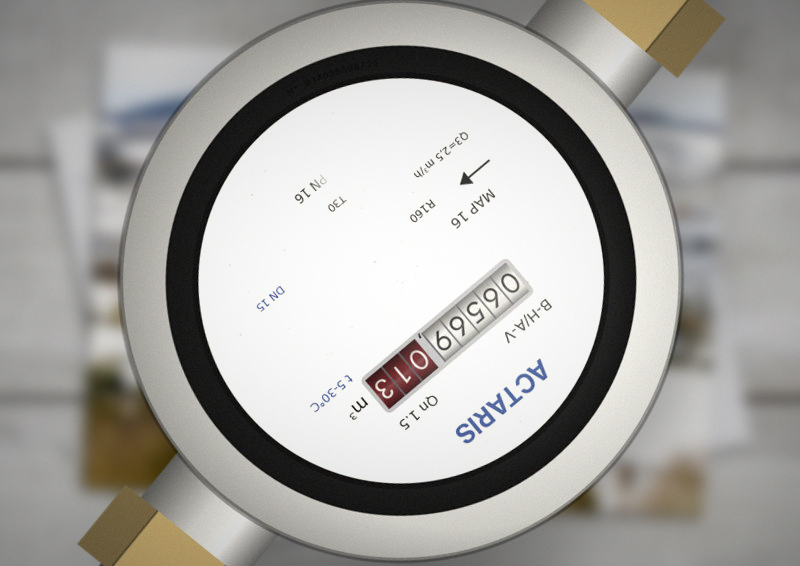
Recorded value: 6569.013 m³
